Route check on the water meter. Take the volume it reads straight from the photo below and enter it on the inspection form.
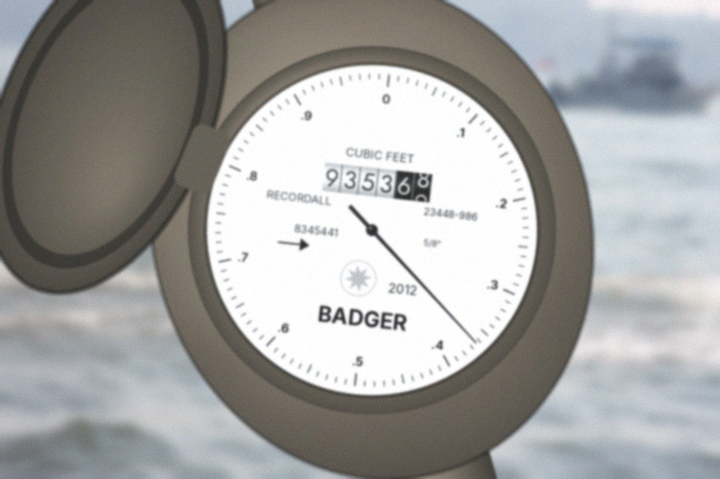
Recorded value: 935368.36 ft³
